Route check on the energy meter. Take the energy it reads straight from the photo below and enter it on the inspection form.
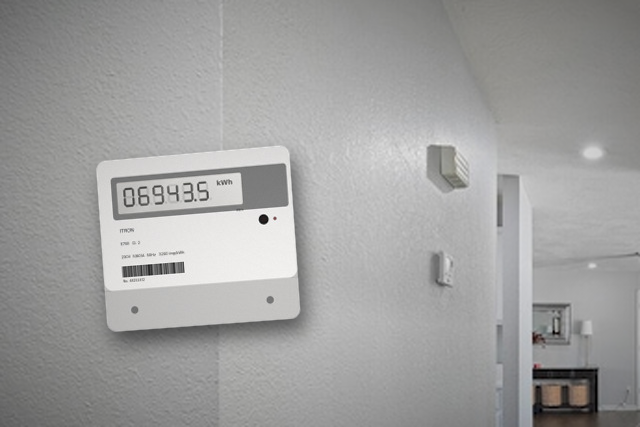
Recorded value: 6943.5 kWh
